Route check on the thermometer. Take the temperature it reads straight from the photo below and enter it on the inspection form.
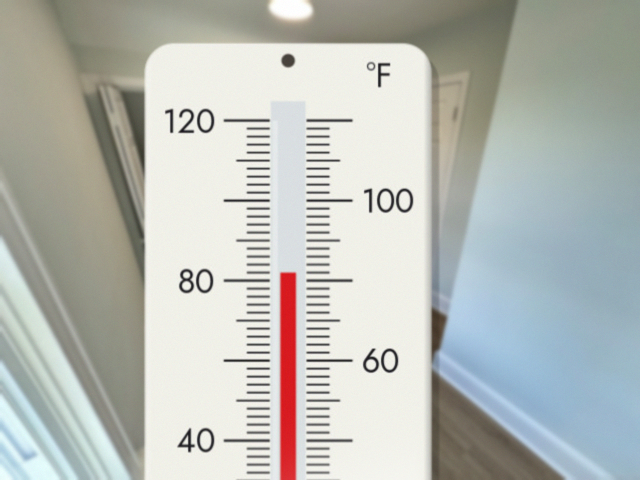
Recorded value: 82 °F
